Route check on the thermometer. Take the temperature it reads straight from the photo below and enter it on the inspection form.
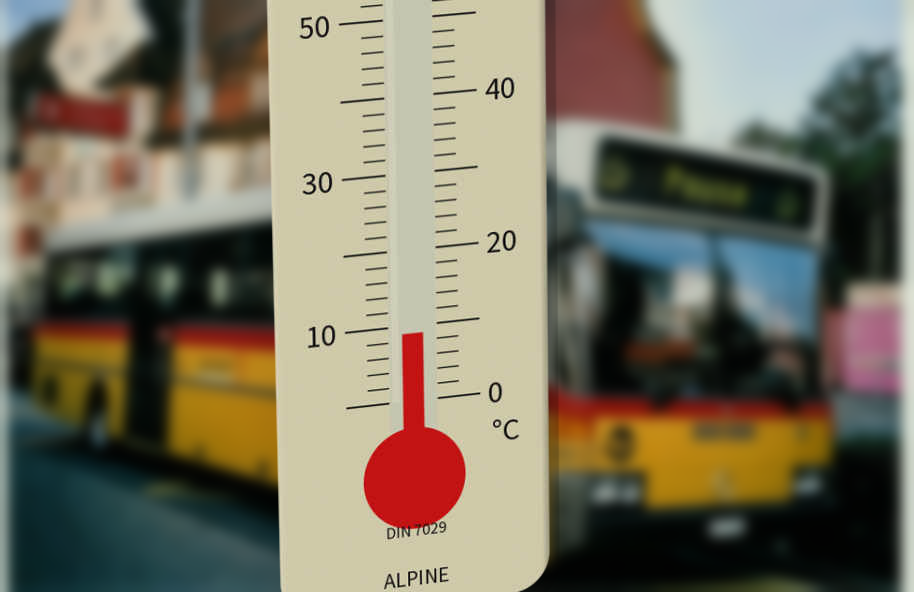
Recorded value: 9 °C
